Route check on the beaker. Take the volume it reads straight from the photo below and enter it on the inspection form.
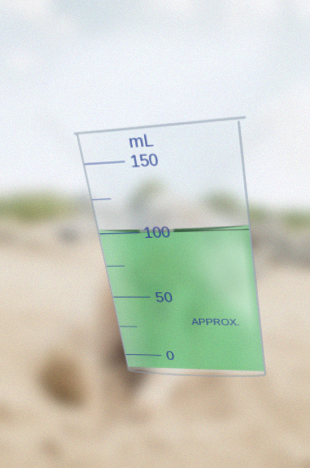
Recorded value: 100 mL
